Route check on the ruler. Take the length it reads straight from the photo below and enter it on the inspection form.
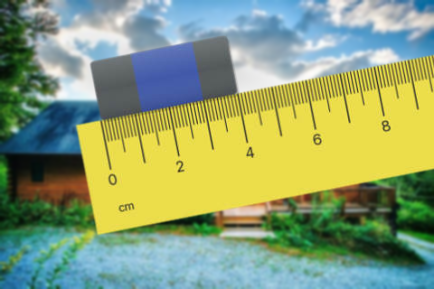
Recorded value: 4 cm
